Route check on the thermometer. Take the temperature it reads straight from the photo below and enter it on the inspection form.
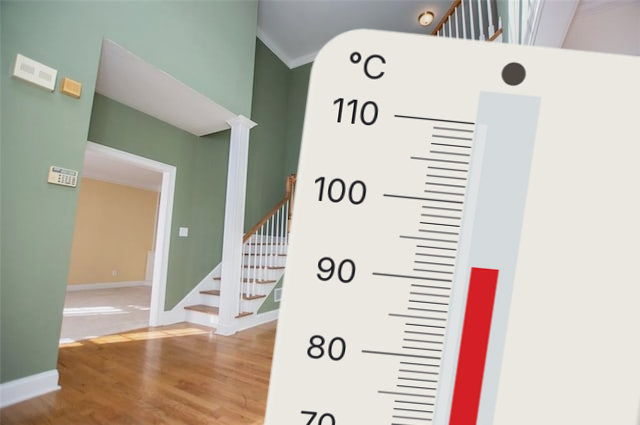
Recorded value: 92 °C
